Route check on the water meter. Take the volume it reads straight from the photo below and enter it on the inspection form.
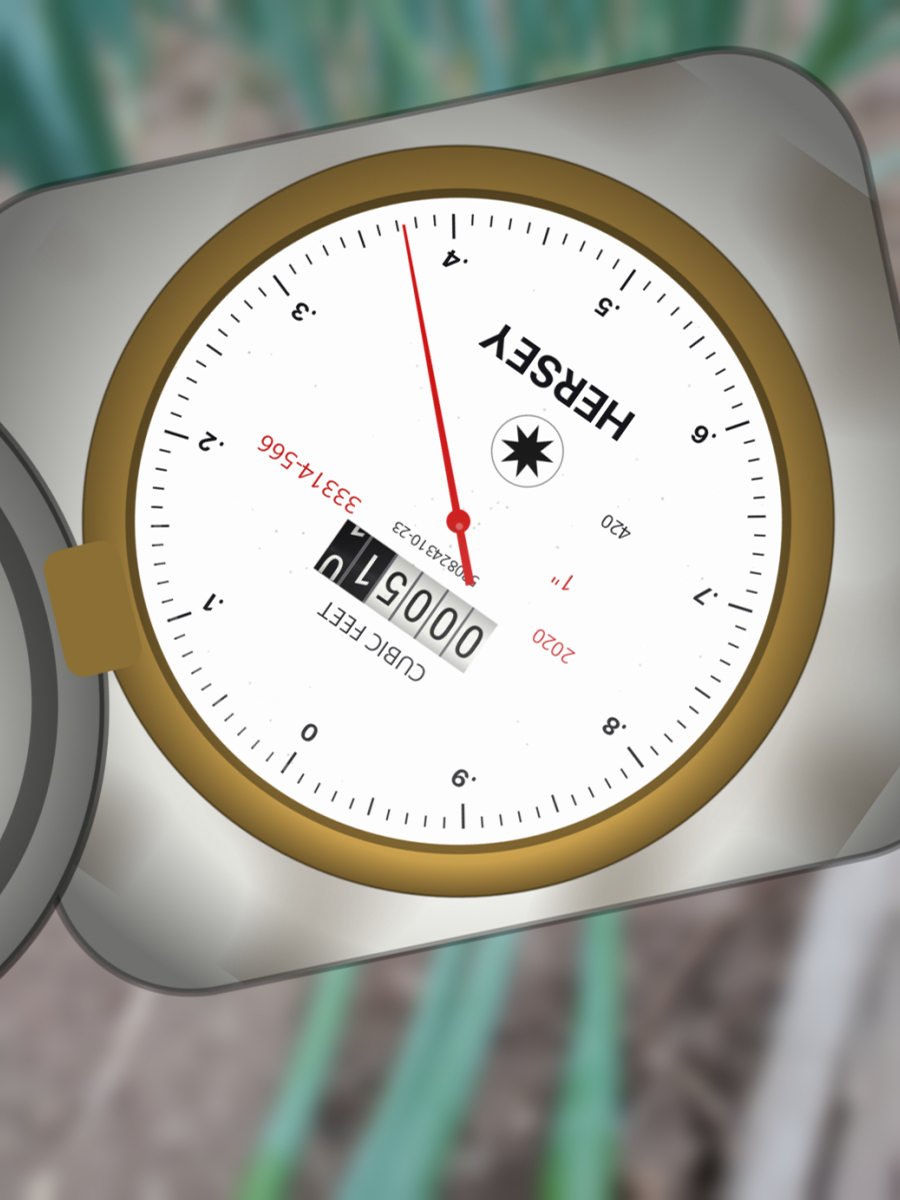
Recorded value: 510.37 ft³
